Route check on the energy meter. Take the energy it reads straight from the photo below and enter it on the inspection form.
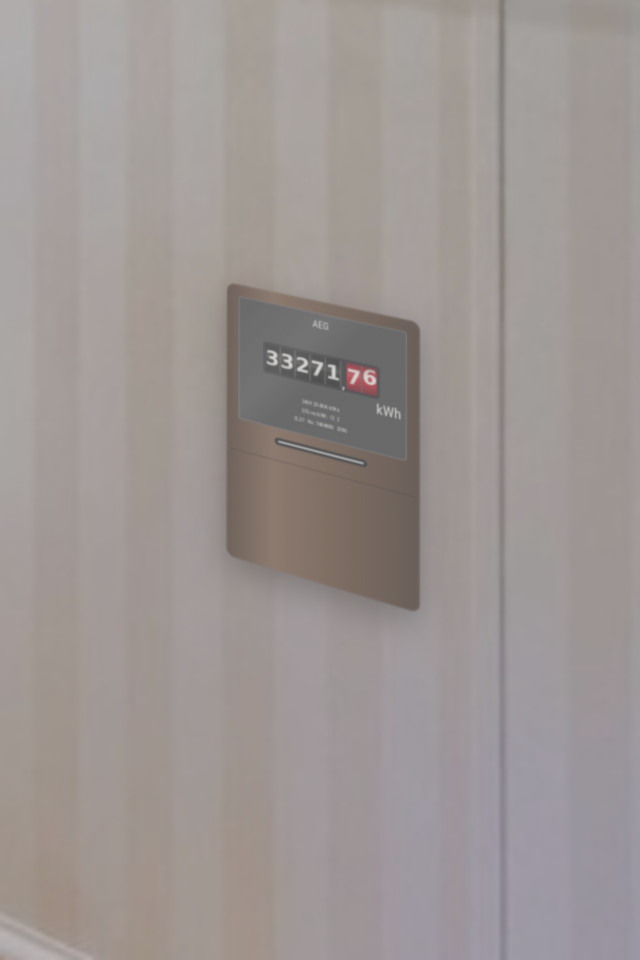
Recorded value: 33271.76 kWh
